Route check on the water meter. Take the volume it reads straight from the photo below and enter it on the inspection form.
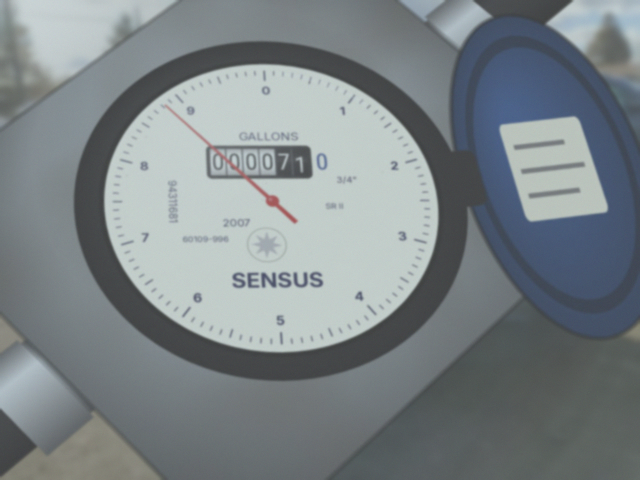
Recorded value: 708.8 gal
